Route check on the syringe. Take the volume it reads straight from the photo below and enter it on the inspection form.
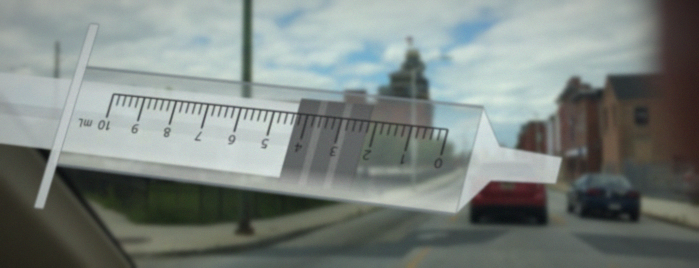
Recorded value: 2.2 mL
